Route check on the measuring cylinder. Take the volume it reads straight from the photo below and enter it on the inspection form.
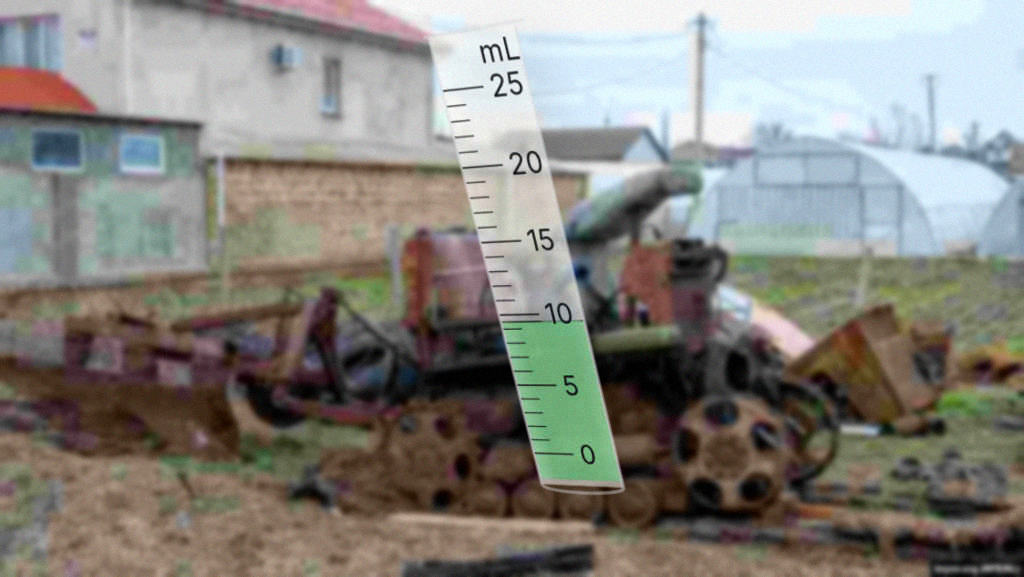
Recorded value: 9.5 mL
